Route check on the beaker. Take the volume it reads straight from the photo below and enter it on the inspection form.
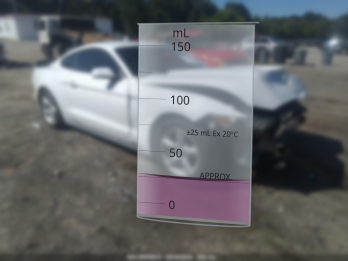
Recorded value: 25 mL
